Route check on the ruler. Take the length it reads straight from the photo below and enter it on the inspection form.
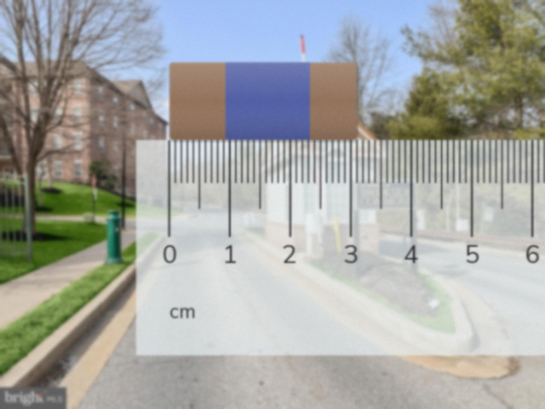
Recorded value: 3.1 cm
